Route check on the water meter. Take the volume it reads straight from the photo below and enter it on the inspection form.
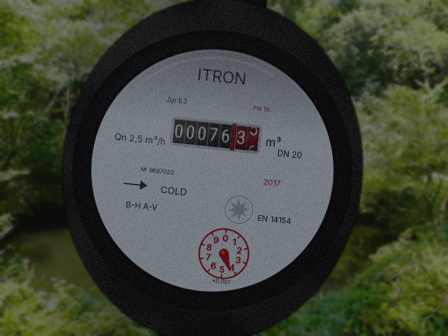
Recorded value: 76.354 m³
